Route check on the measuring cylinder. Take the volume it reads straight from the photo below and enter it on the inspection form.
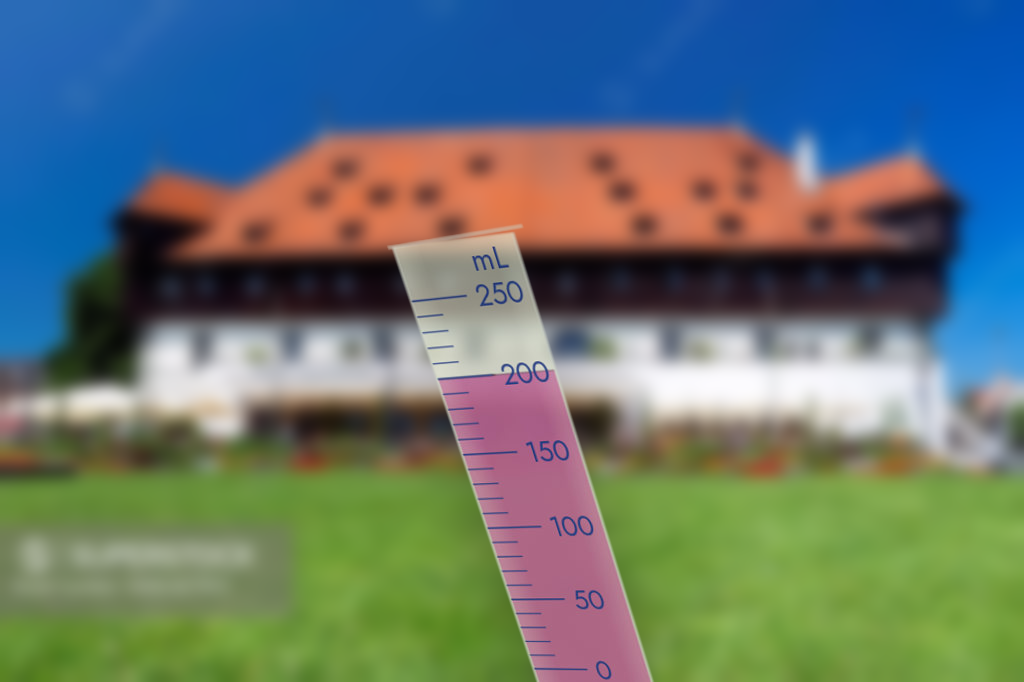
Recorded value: 200 mL
